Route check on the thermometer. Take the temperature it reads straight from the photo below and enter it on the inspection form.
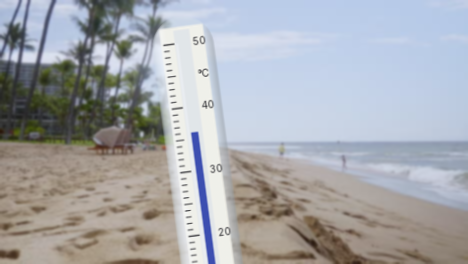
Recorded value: 36 °C
